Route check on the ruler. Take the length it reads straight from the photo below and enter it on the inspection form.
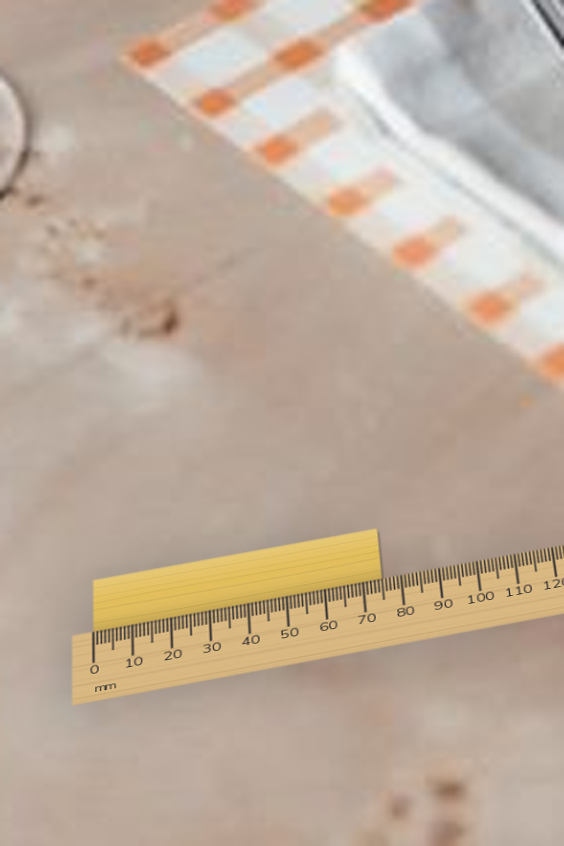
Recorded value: 75 mm
